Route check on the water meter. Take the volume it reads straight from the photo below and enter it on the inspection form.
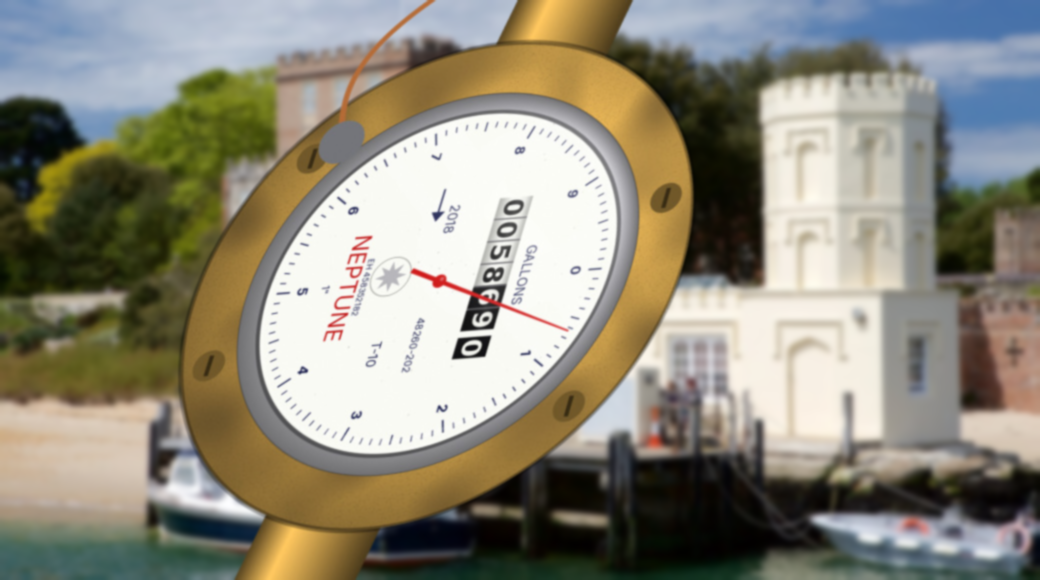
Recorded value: 58690.6 gal
